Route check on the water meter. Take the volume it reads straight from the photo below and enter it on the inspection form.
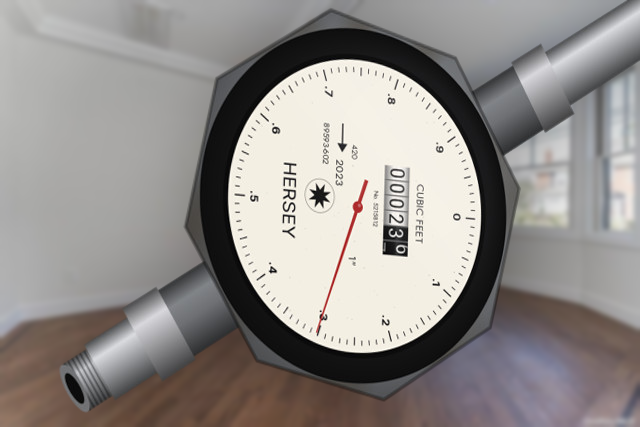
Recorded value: 236.30 ft³
